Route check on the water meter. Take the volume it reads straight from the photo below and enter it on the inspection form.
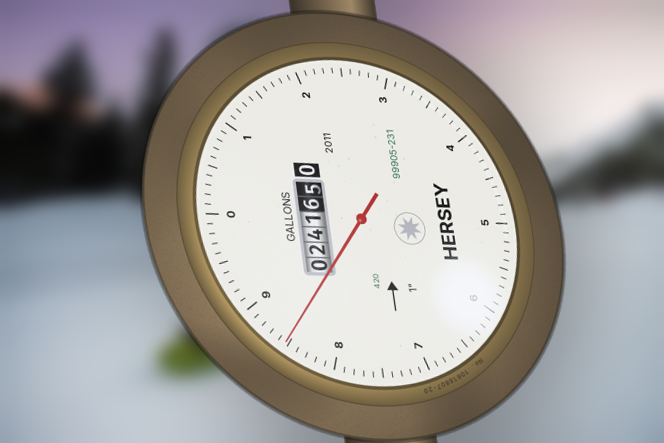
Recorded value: 241648.5 gal
